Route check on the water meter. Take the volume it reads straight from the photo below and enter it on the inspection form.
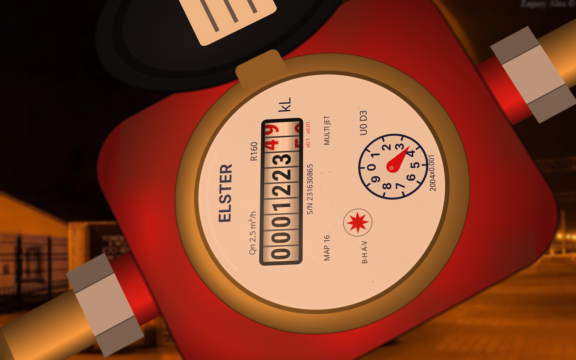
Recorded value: 1223.493 kL
